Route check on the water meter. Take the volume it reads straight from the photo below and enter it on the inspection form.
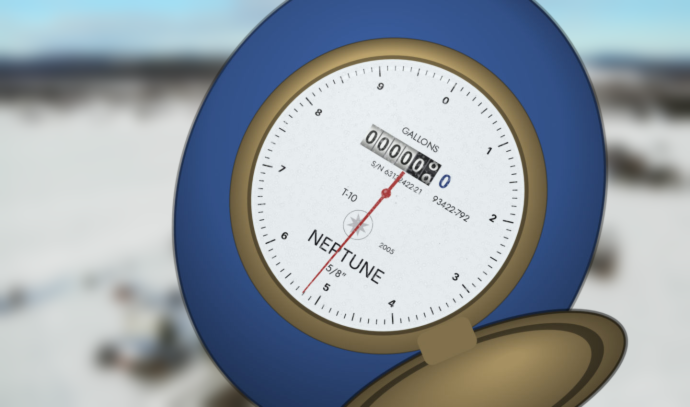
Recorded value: 85.2 gal
